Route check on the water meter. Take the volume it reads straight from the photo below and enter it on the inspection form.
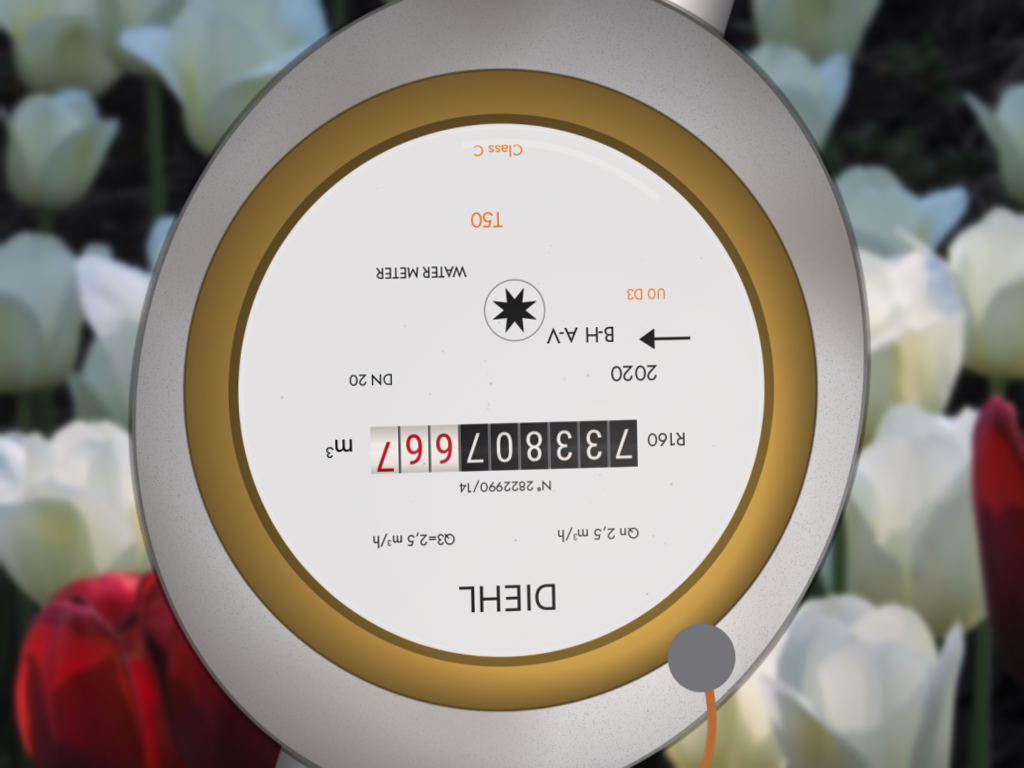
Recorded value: 733807.667 m³
